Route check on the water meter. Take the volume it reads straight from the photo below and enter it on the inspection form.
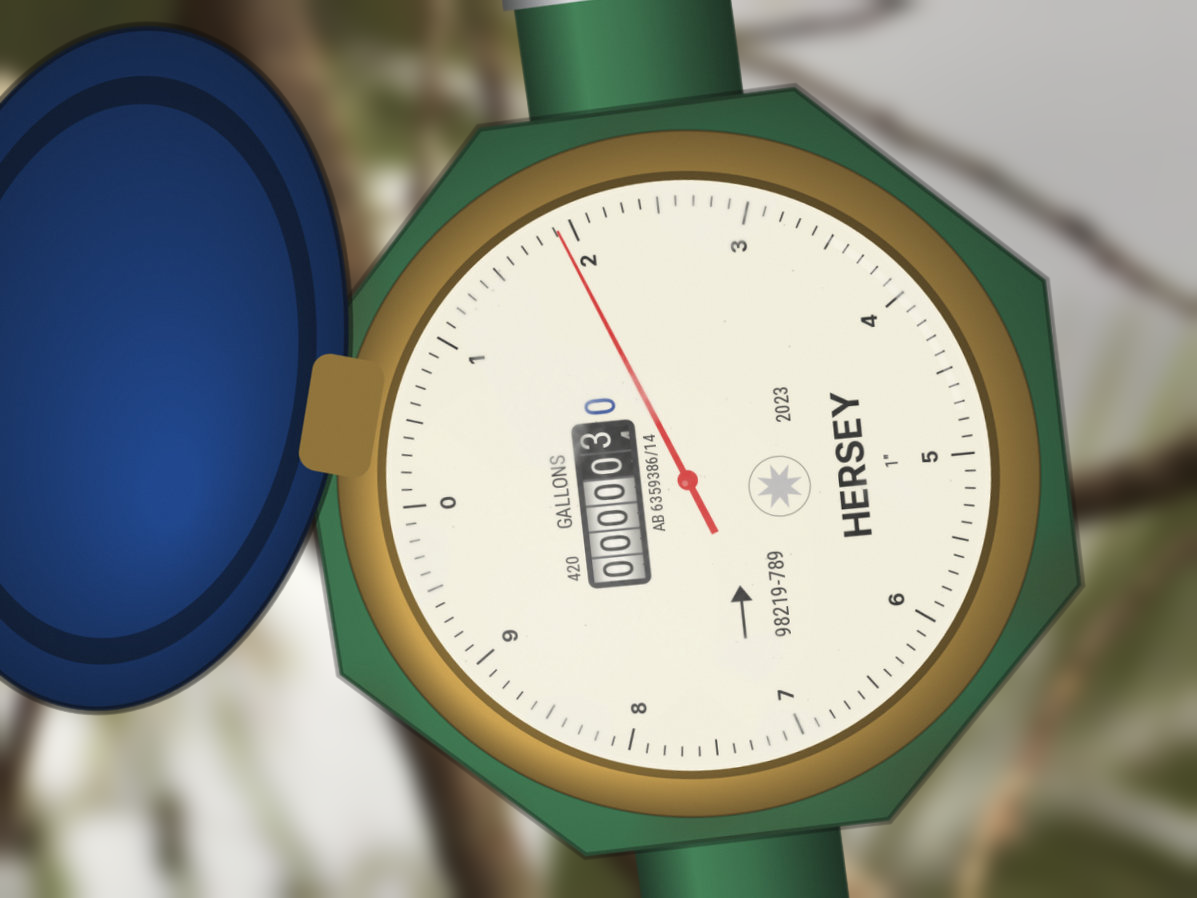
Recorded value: 31.9 gal
